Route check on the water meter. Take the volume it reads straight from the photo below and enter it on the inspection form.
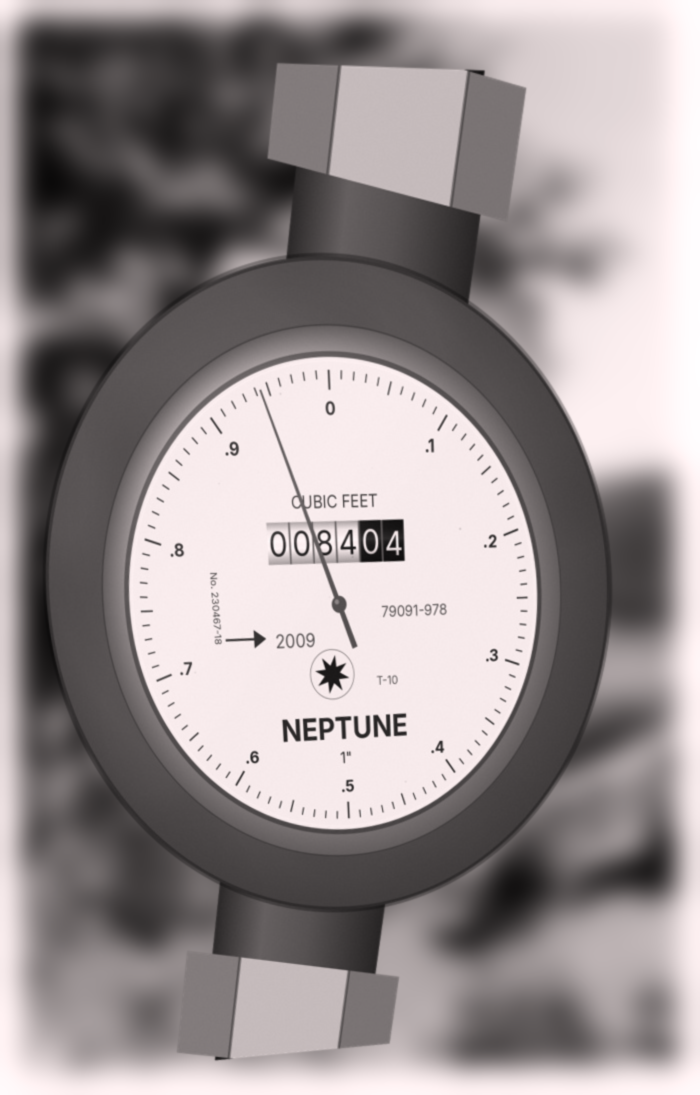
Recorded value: 8403.94 ft³
